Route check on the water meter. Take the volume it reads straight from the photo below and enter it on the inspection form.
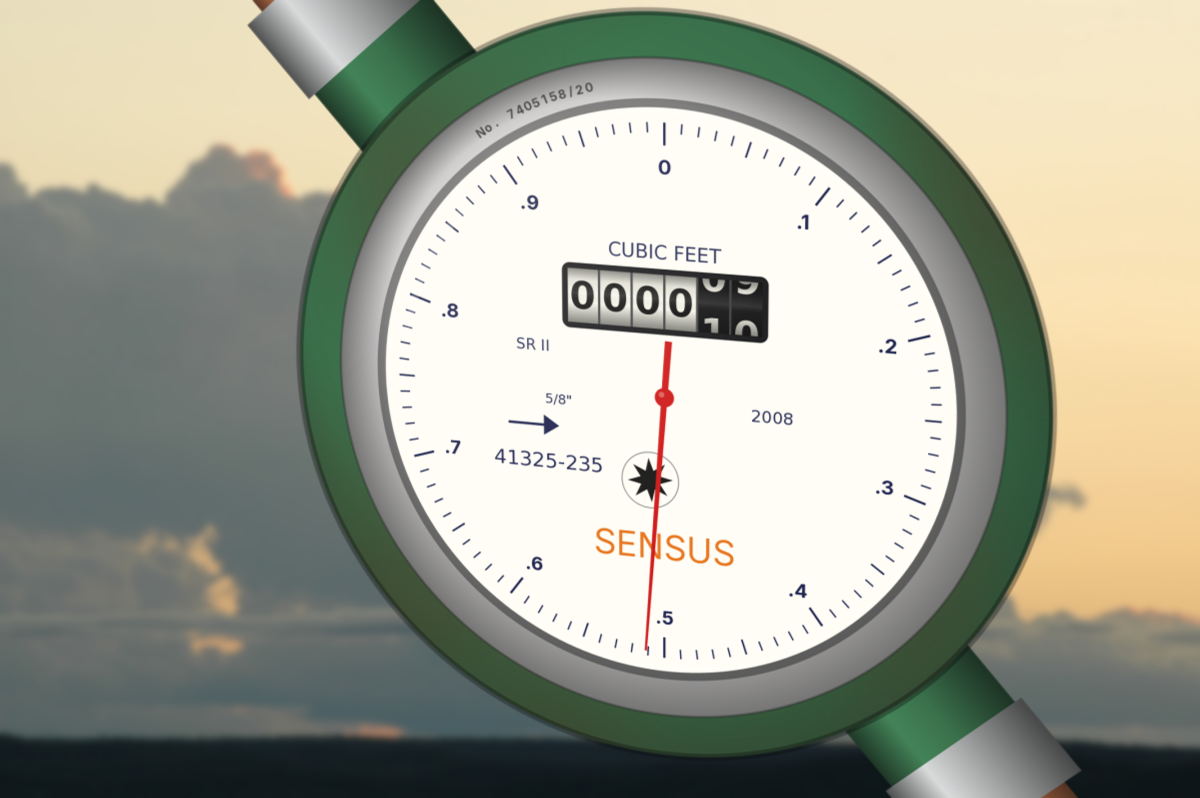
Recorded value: 9.51 ft³
